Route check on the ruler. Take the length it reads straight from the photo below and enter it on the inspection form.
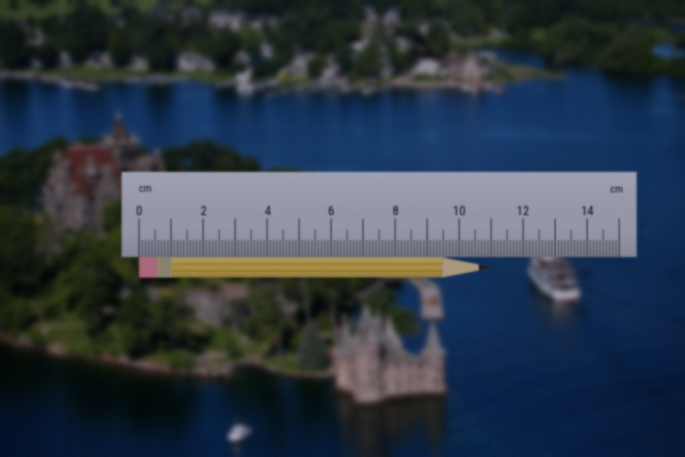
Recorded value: 11 cm
